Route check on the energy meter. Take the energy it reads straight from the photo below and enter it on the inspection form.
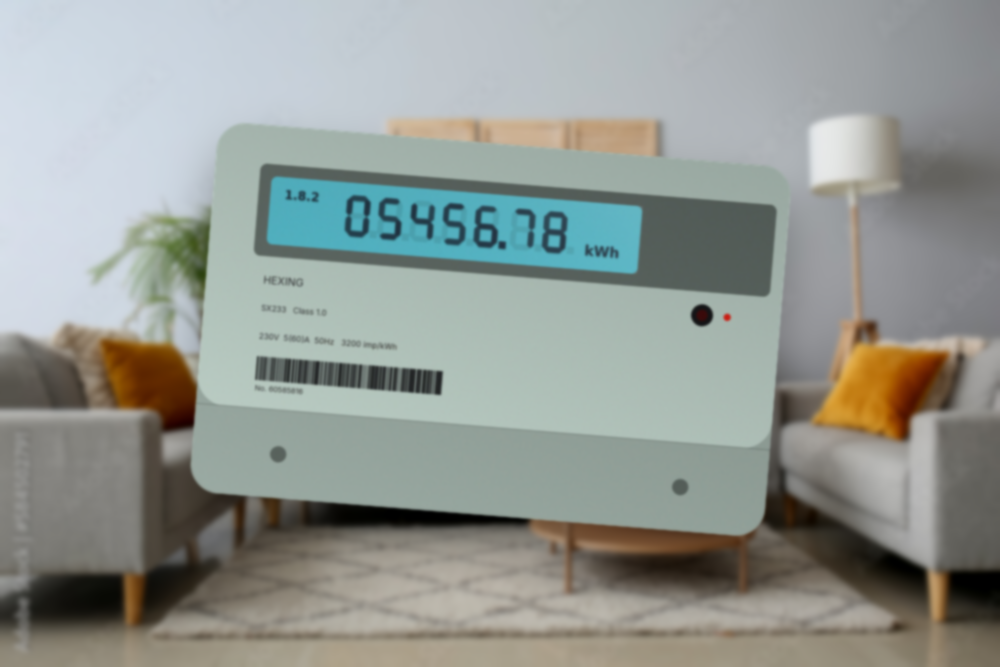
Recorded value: 5456.78 kWh
